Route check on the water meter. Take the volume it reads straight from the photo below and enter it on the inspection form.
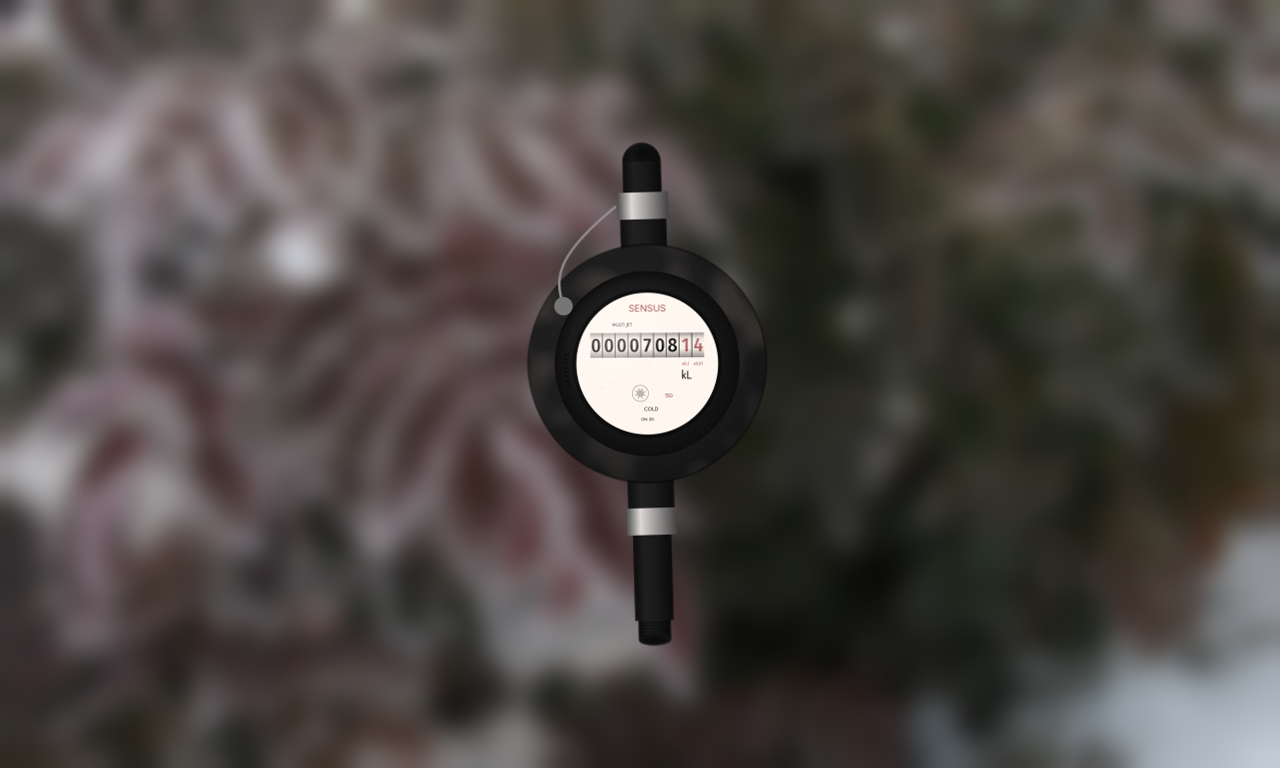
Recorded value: 708.14 kL
